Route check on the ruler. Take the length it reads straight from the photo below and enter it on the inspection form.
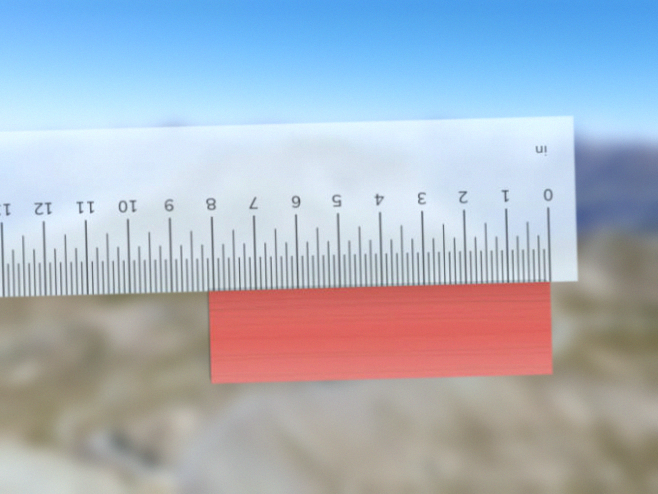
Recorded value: 8.125 in
